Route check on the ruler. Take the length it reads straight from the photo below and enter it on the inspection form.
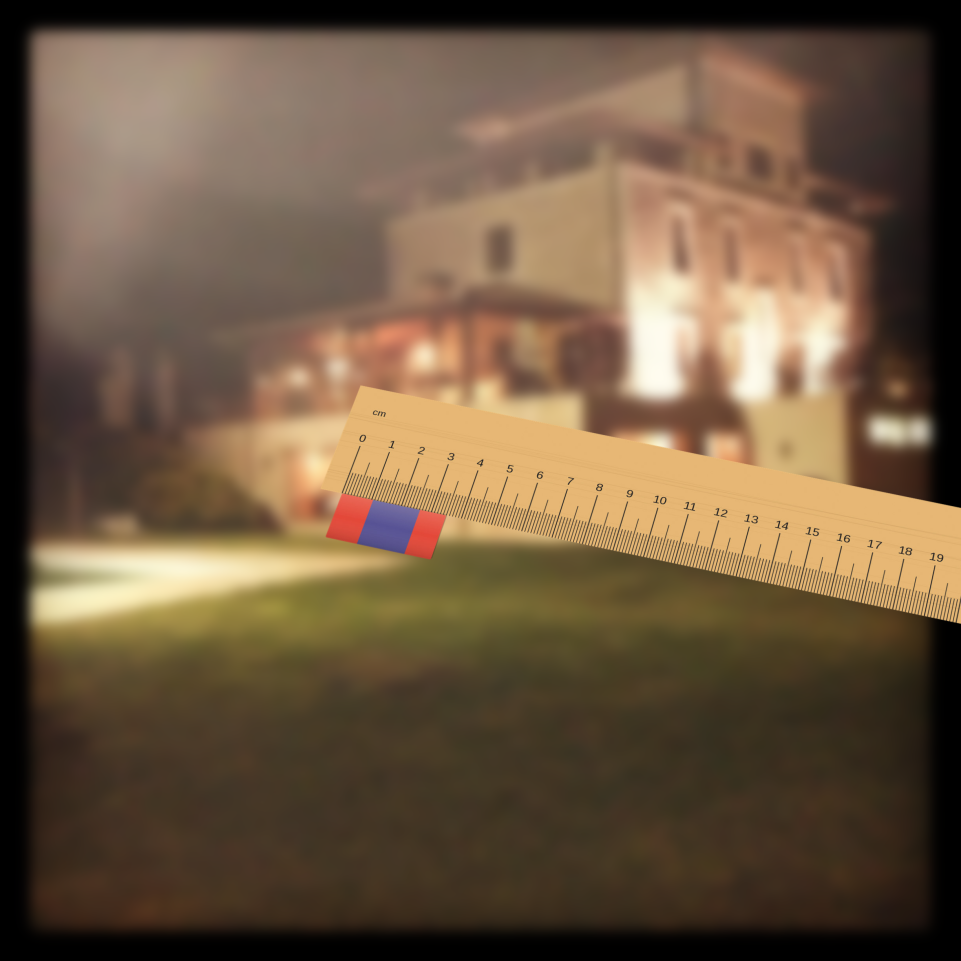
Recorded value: 3.5 cm
